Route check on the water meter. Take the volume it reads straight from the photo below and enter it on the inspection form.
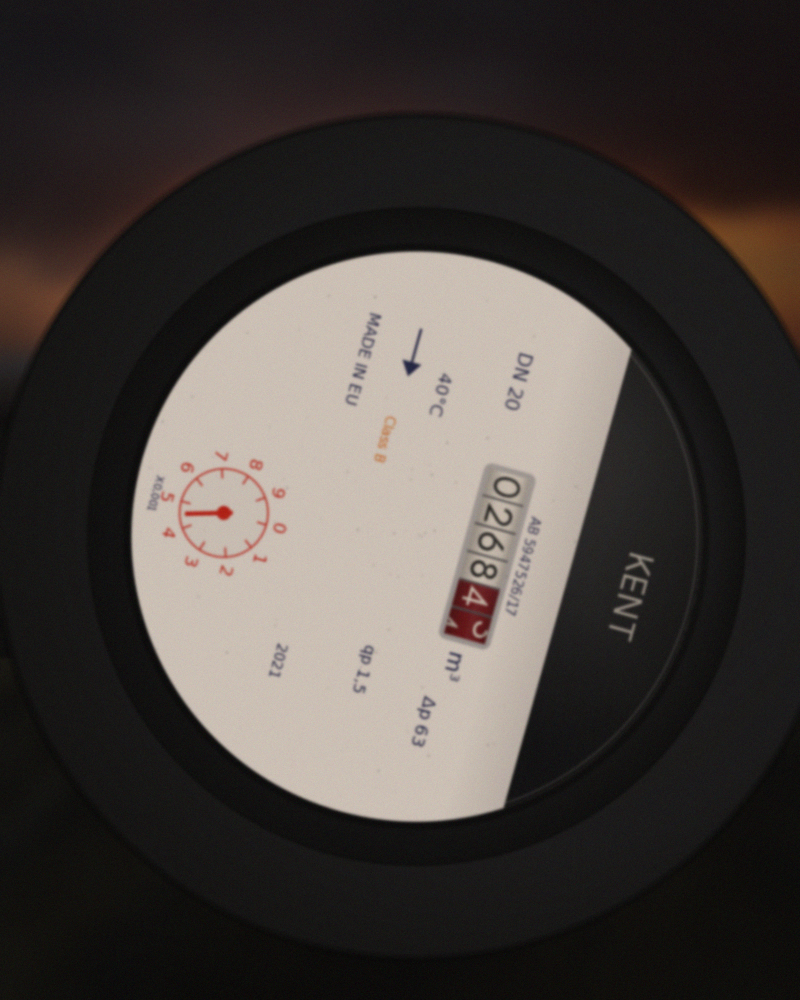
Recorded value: 268.434 m³
